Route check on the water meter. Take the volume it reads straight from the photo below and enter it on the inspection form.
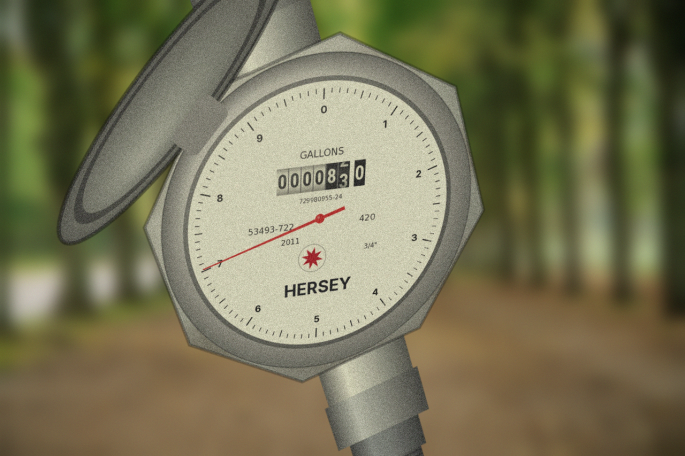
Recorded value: 827.0 gal
